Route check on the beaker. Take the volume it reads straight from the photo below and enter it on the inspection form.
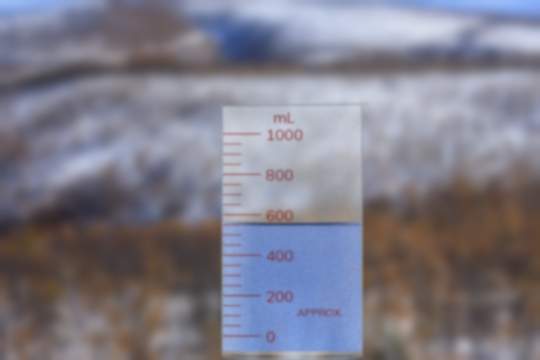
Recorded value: 550 mL
